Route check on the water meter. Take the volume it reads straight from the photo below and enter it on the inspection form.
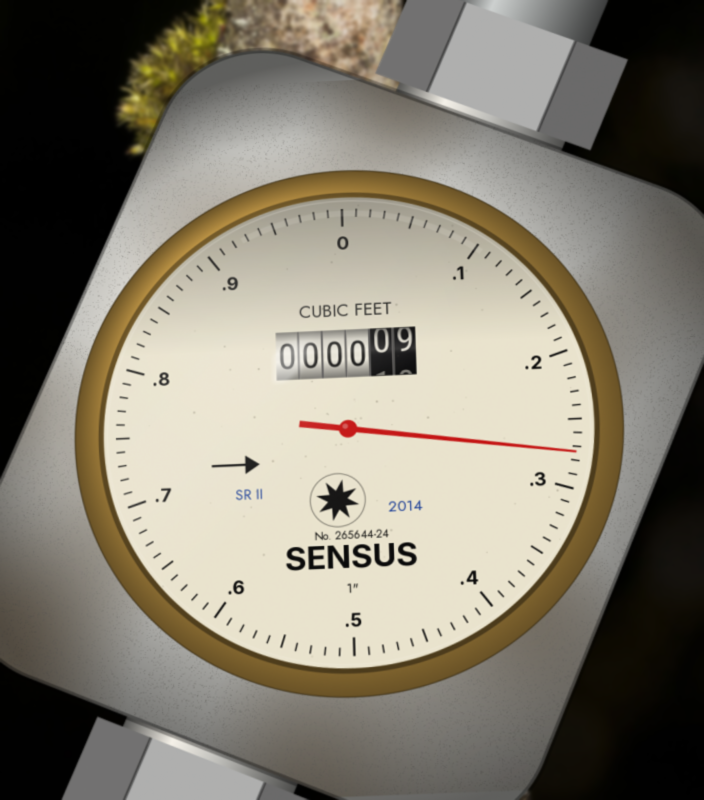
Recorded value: 9.27 ft³
